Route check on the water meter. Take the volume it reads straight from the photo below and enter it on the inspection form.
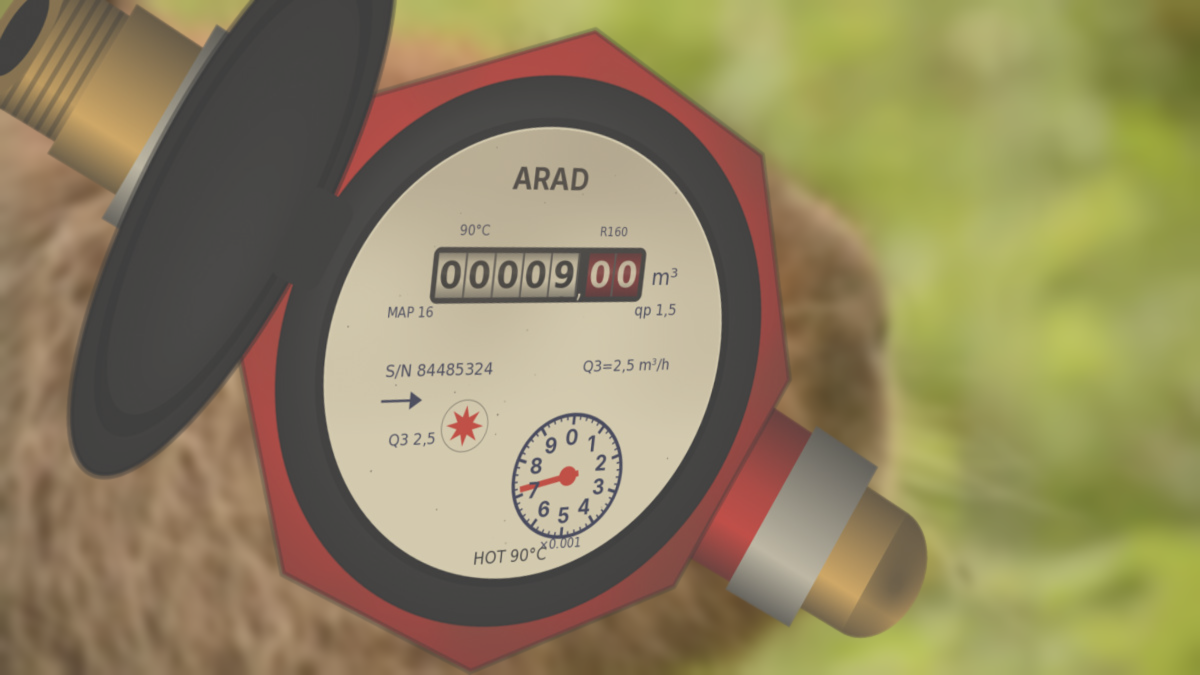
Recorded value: 9.007 m³
